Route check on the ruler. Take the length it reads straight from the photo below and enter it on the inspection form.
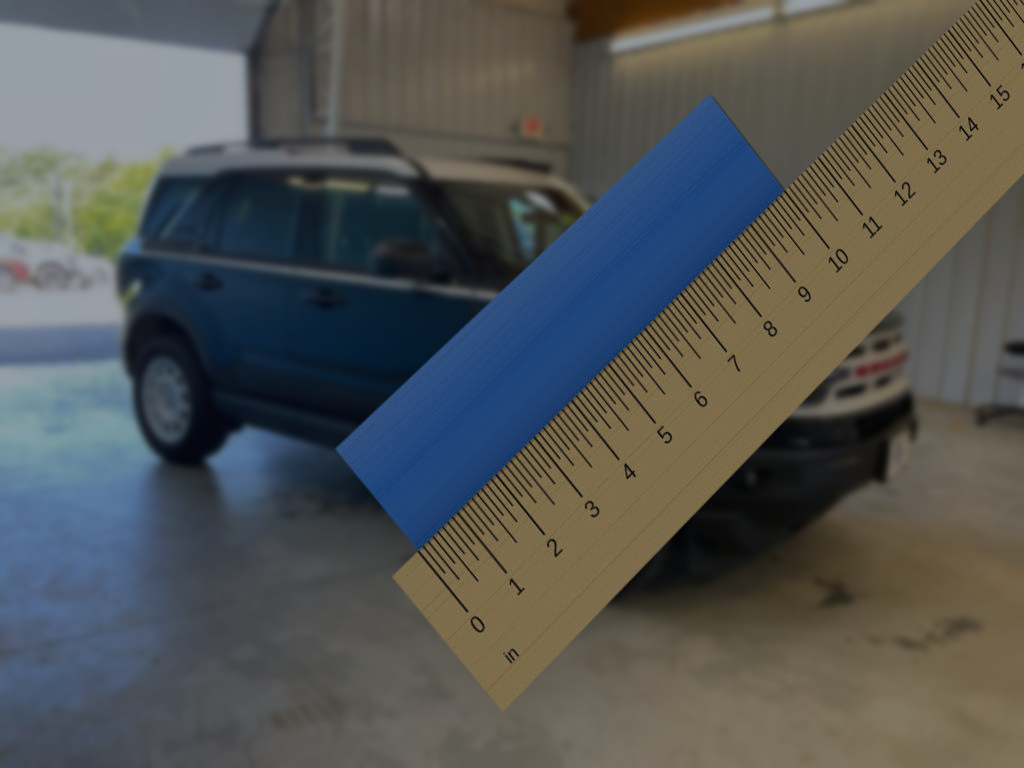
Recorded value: 10 in
